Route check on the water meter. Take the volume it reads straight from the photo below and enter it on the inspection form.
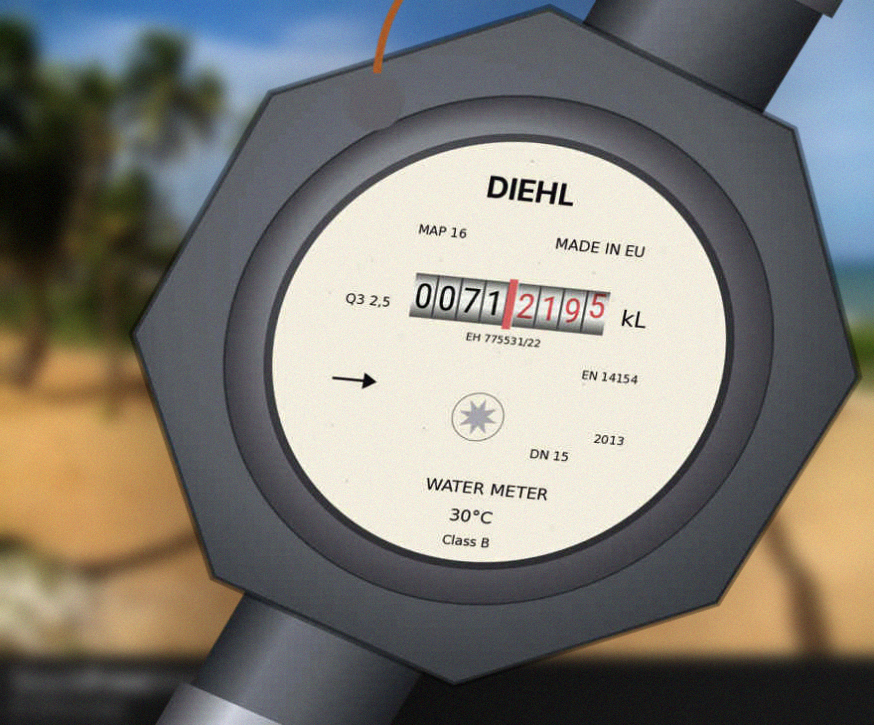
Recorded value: 71.2195 kL
